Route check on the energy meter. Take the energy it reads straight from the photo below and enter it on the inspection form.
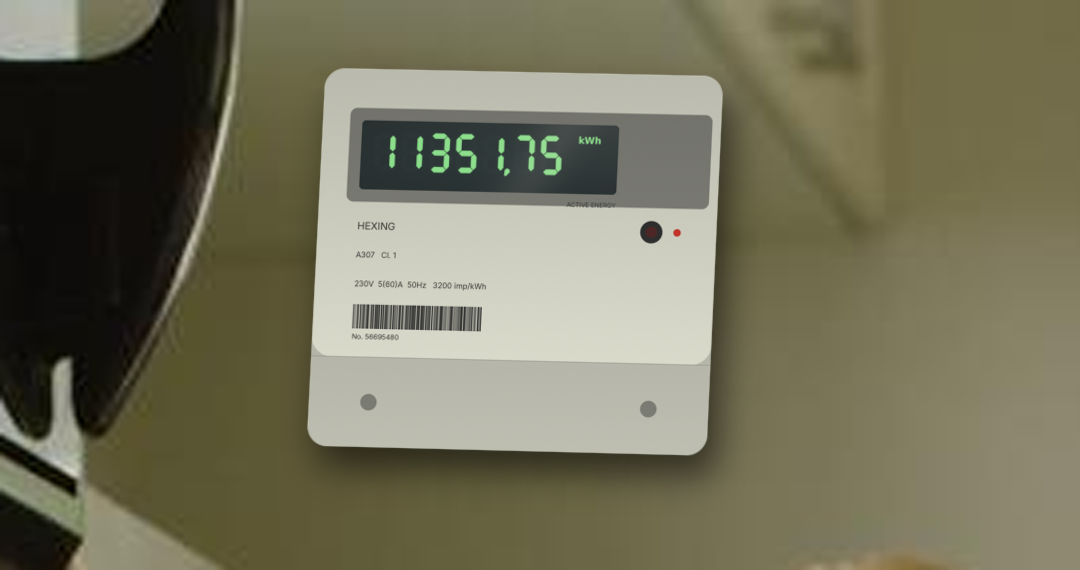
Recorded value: 11351.75 kWh
